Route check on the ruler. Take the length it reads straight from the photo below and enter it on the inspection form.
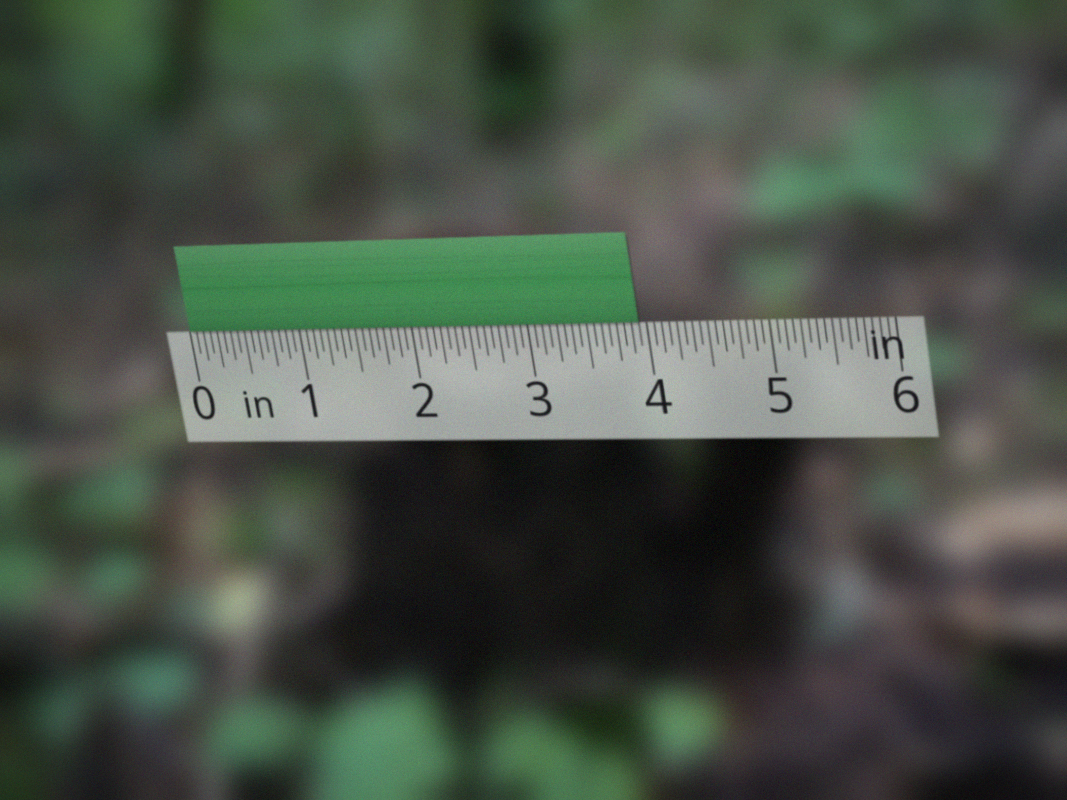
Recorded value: 3.9375 in
